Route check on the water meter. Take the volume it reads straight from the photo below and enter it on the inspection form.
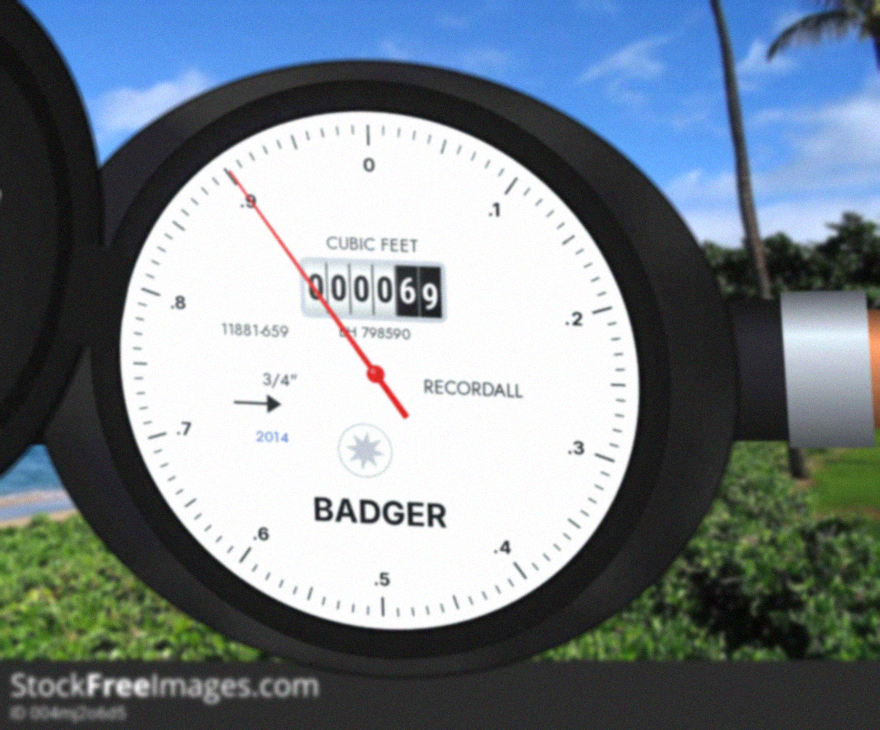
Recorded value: 68.90 ft³
